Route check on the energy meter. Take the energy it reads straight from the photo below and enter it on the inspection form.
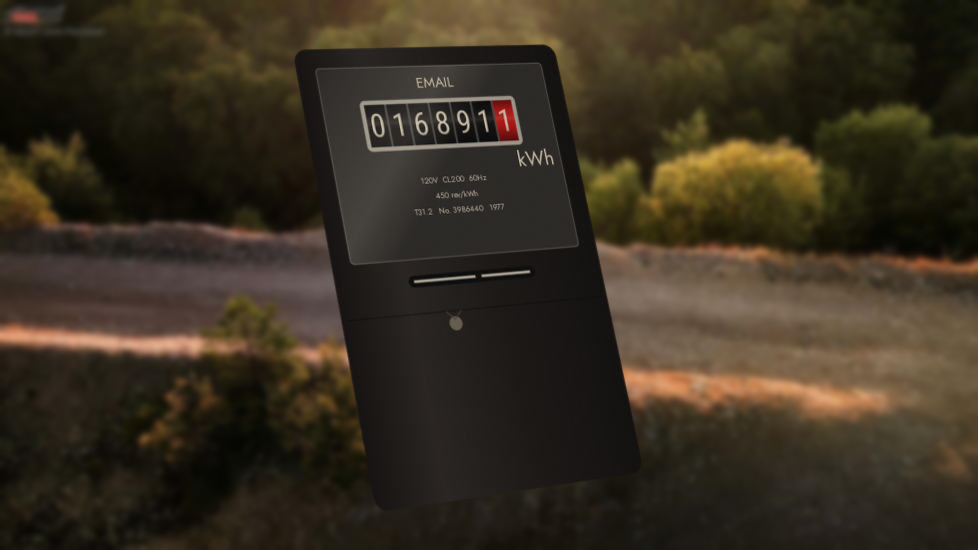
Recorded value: 16891.1 kWh
